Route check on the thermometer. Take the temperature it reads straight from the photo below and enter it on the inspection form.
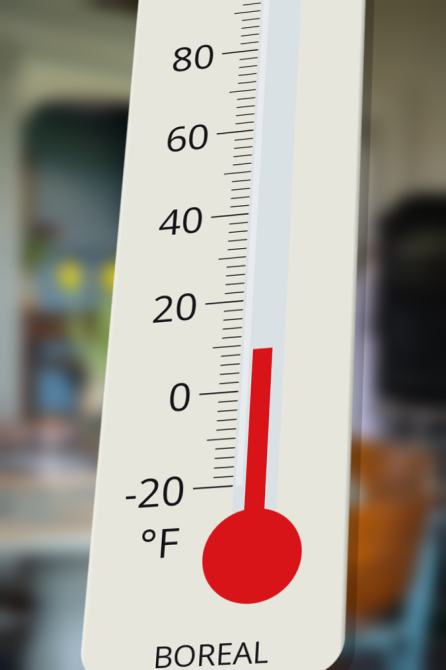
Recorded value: 9 °F
